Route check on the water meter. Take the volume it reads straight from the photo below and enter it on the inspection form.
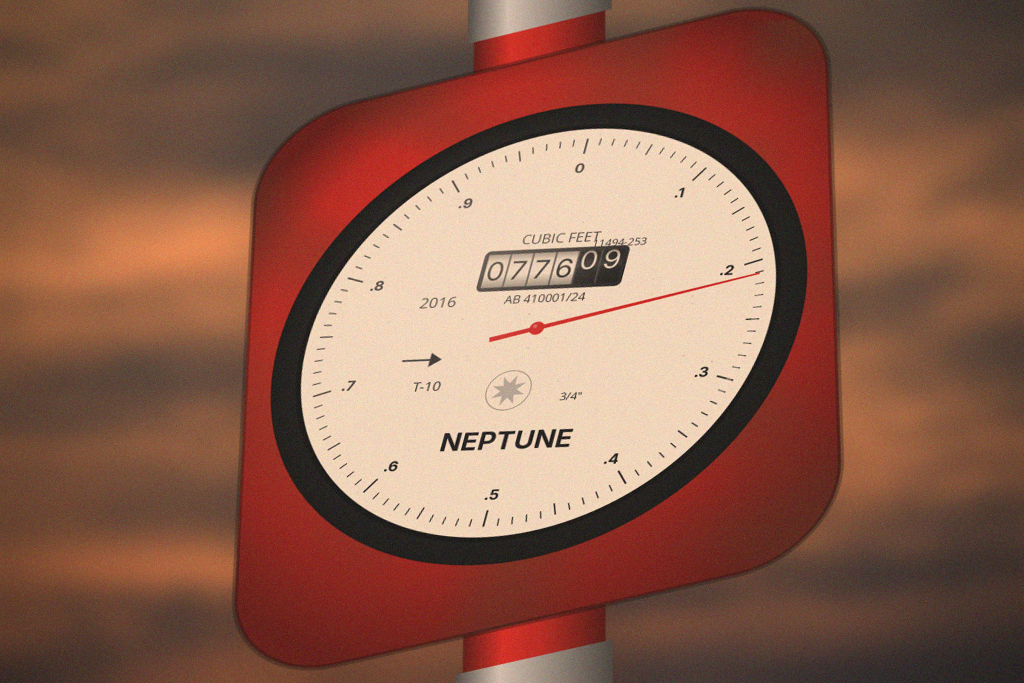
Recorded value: 77609.21 ft³
